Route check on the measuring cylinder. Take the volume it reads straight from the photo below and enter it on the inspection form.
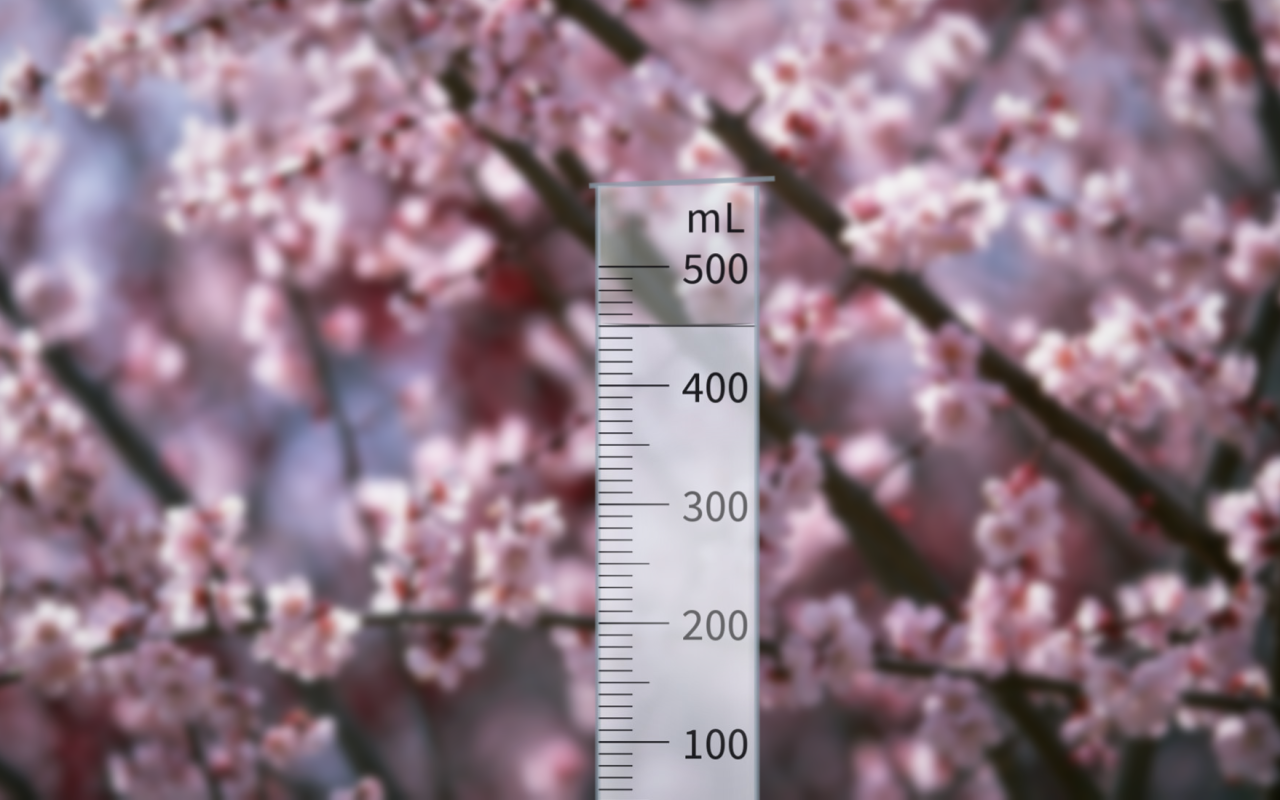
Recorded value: 450 mL
